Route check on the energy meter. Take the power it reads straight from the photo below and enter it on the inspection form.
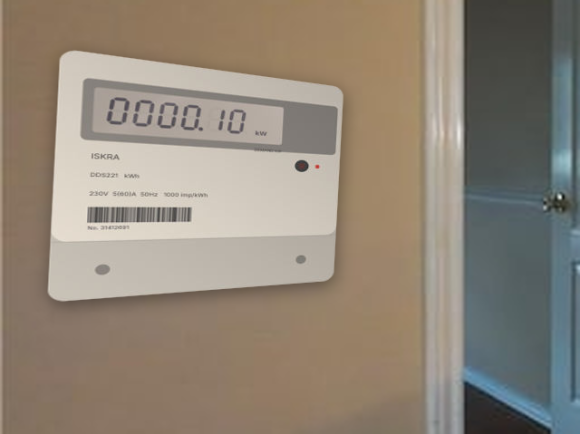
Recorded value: 0.10 kW
